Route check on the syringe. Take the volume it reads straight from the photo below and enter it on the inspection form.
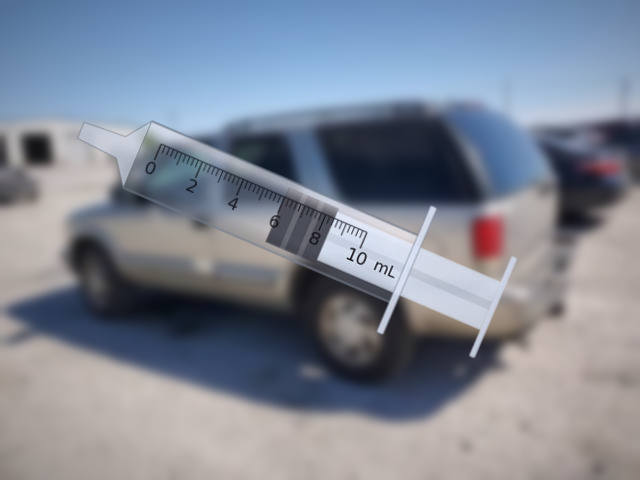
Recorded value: 6 mL
